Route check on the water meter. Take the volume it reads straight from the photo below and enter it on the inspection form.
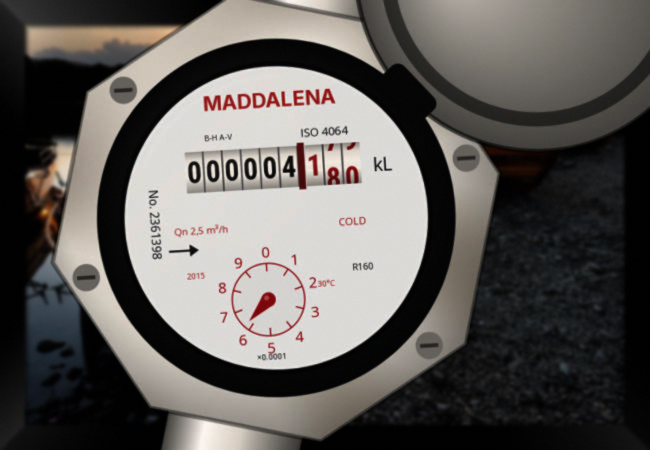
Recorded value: 4.1796 kL
